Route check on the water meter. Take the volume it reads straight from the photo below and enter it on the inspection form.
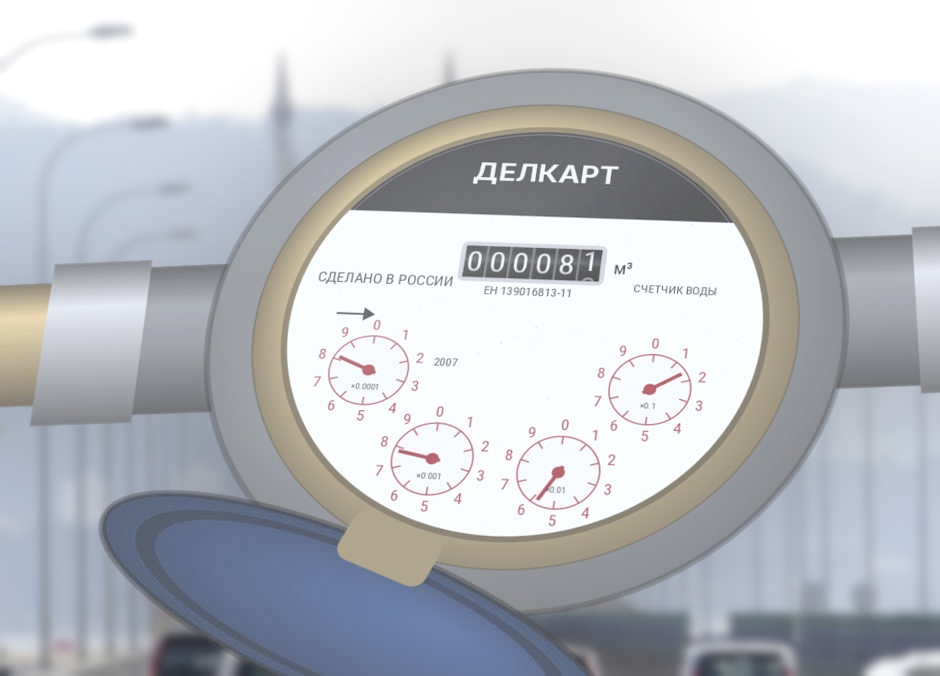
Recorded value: 81.1578 m³
